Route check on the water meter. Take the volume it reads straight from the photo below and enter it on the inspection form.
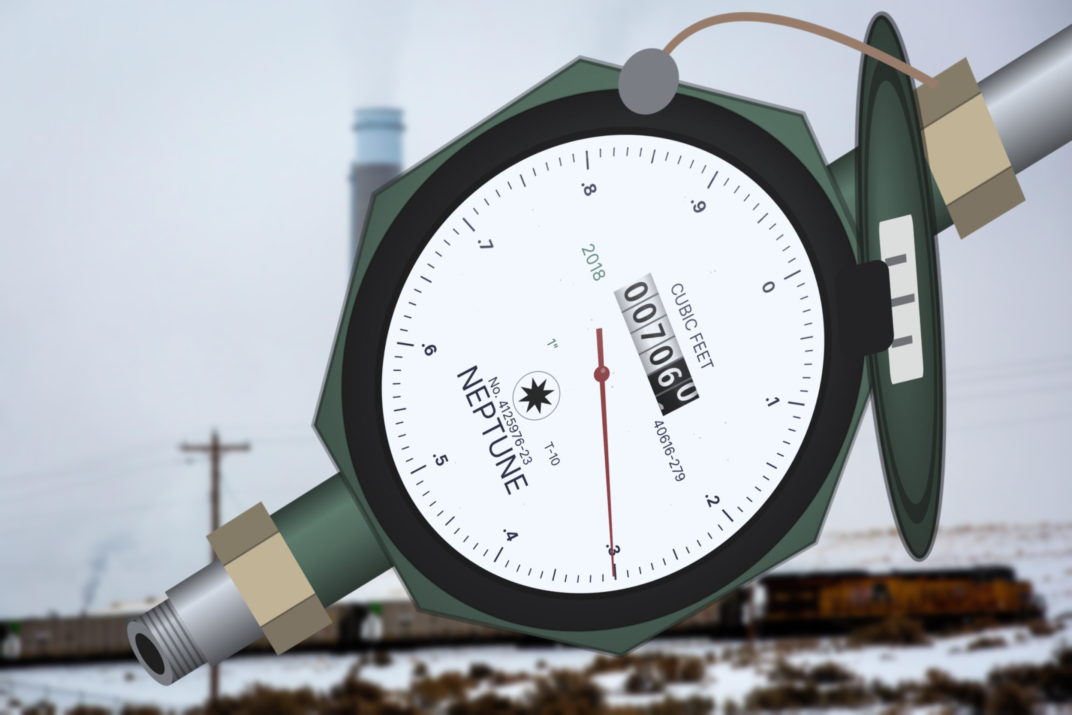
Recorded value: 7060.30 ft³
